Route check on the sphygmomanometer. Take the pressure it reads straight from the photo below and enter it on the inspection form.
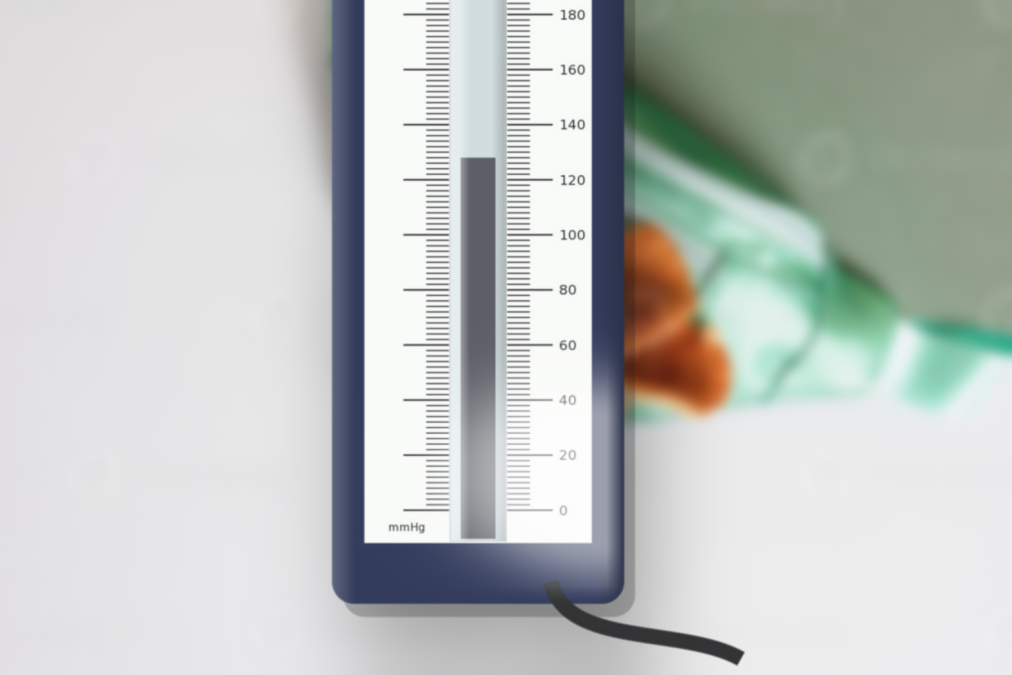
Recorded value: 128 mmHg
